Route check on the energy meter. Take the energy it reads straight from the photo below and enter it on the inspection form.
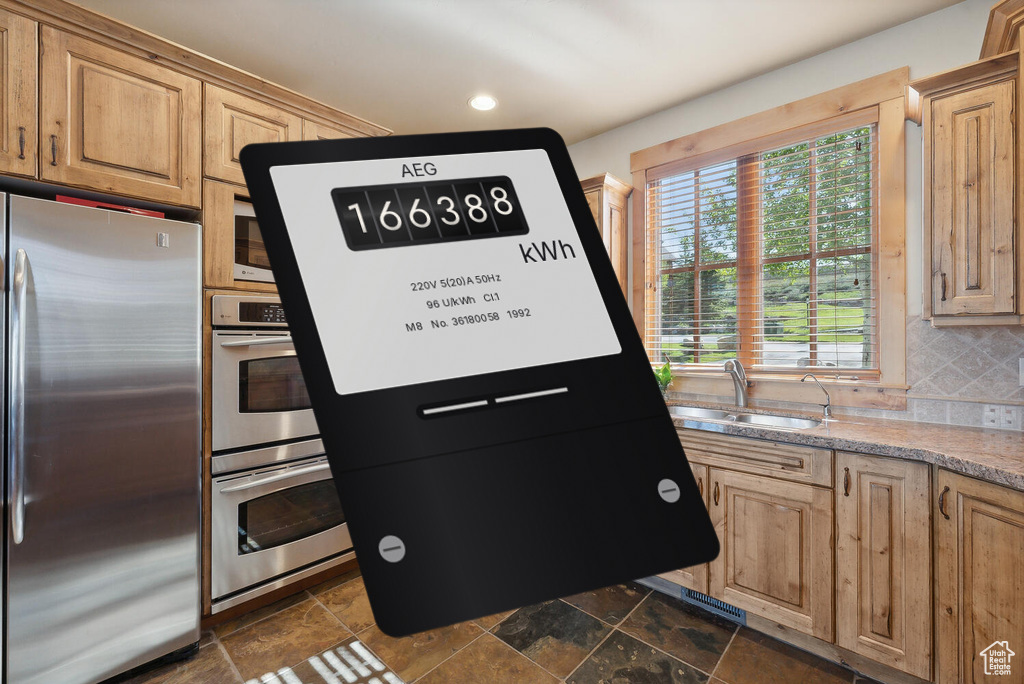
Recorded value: 166388 kWh
